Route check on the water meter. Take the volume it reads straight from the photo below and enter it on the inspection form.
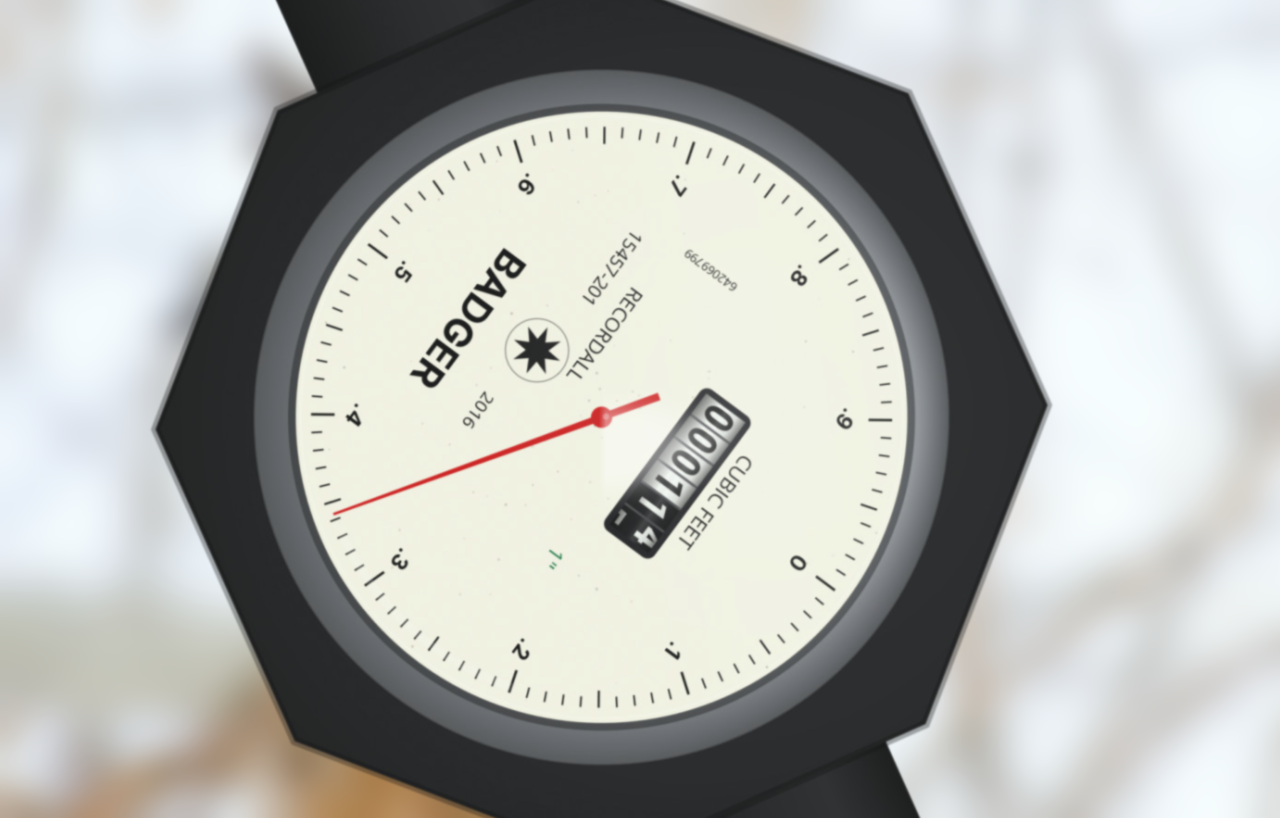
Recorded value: 114.34 ft³
